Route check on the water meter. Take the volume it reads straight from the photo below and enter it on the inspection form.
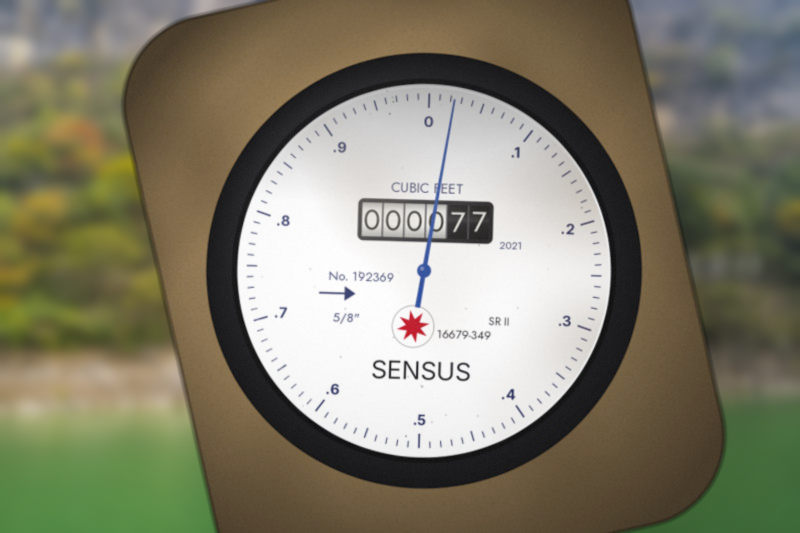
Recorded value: 77.02 ft³
